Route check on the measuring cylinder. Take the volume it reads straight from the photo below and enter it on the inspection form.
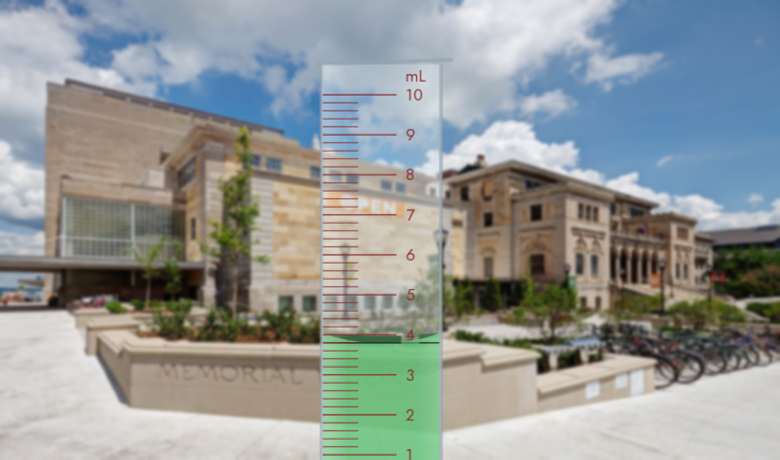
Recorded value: 3.8 mL
